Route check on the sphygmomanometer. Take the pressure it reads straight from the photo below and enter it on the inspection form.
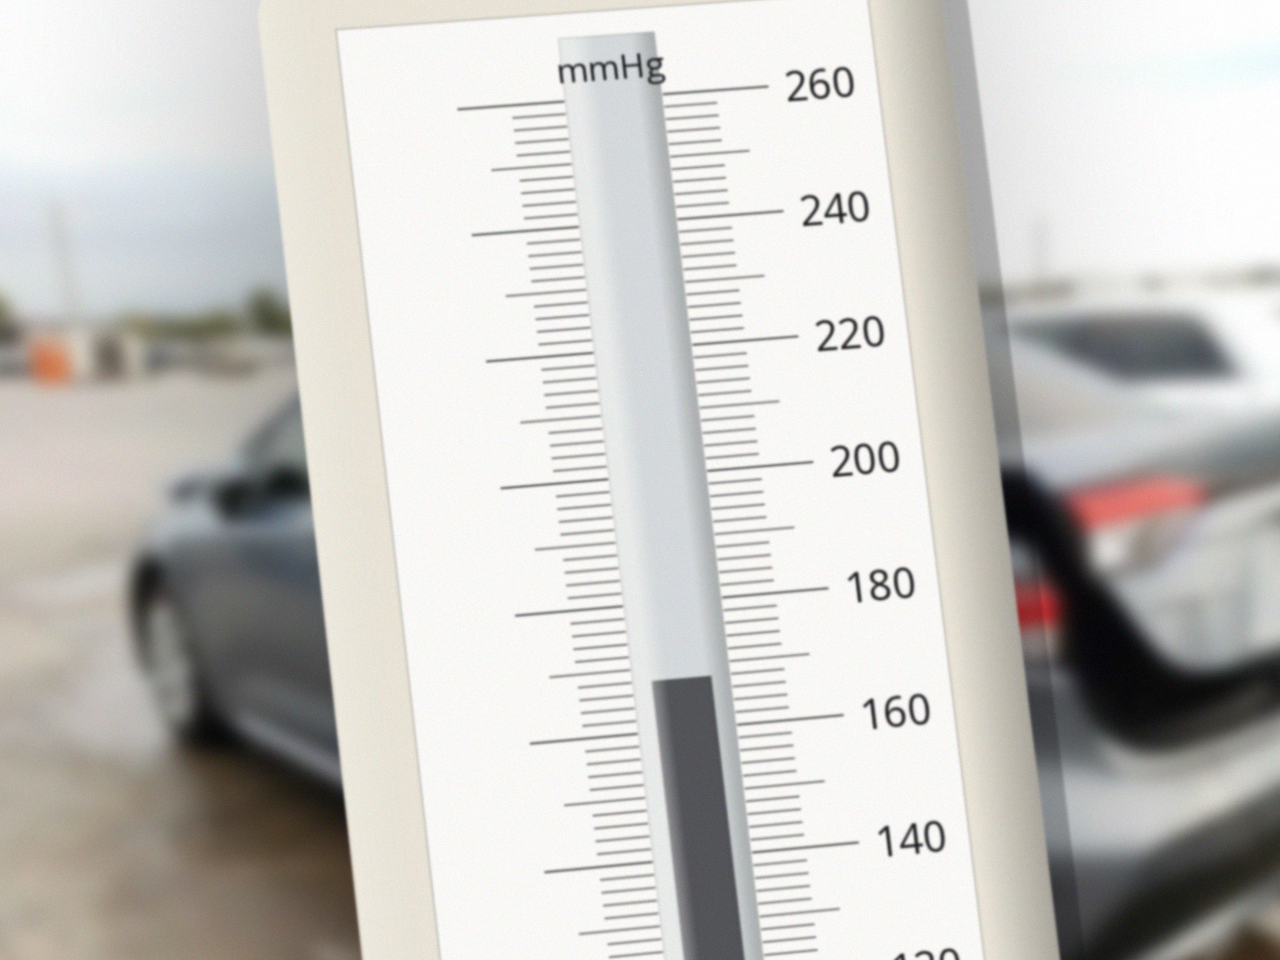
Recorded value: 168 mmHg
